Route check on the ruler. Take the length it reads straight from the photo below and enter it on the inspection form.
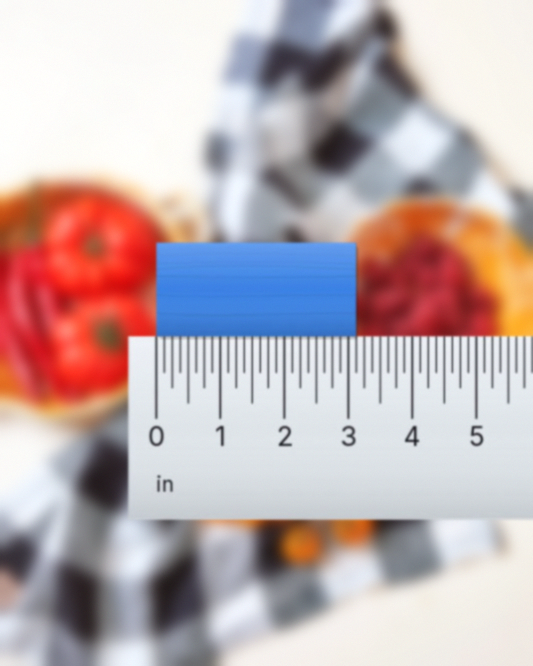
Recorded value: 3.125 in
